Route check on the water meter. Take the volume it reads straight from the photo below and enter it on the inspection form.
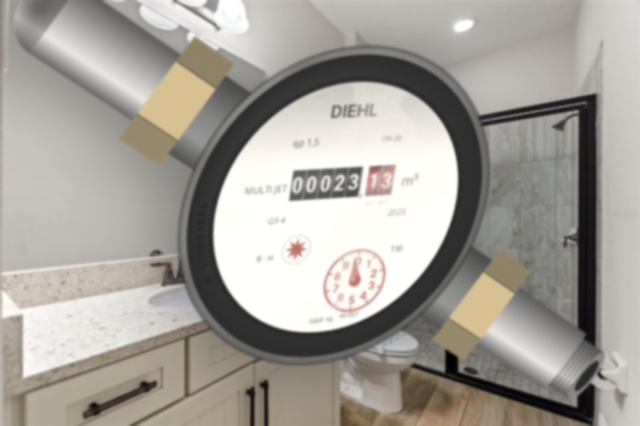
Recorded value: 23.129 m³
